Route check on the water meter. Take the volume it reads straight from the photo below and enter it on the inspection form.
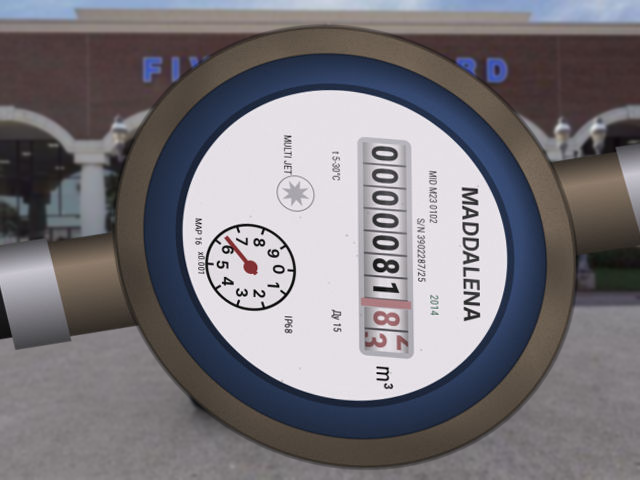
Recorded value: 81.826 m³
